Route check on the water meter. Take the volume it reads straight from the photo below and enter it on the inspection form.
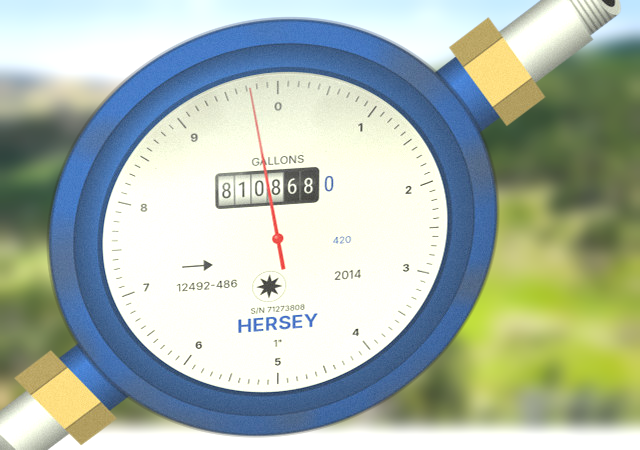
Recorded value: 8108679.7 gal
